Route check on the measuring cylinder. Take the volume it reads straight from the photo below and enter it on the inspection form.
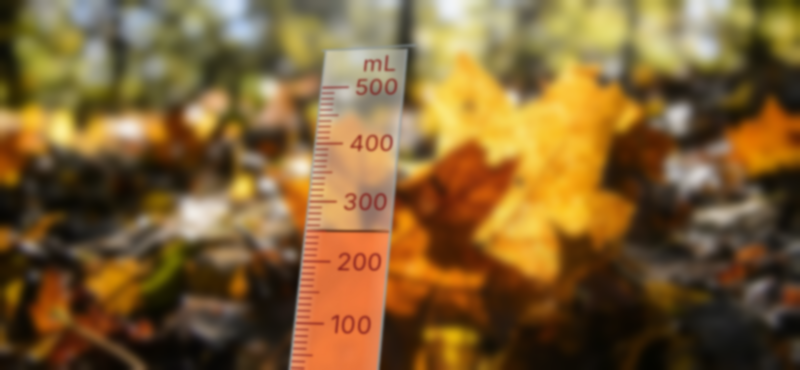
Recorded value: 250 mL
